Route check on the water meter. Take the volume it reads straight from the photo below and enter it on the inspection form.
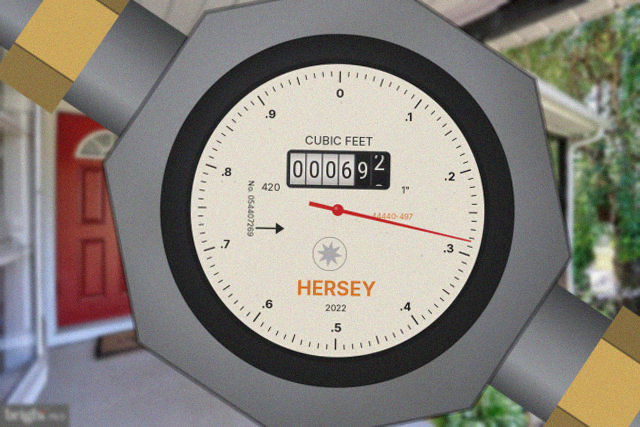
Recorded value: 692.28 ft³
